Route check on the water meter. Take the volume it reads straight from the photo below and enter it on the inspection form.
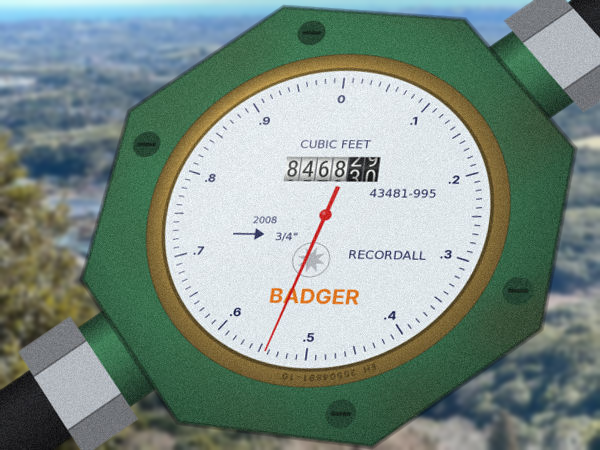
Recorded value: 846829.54 ft³
